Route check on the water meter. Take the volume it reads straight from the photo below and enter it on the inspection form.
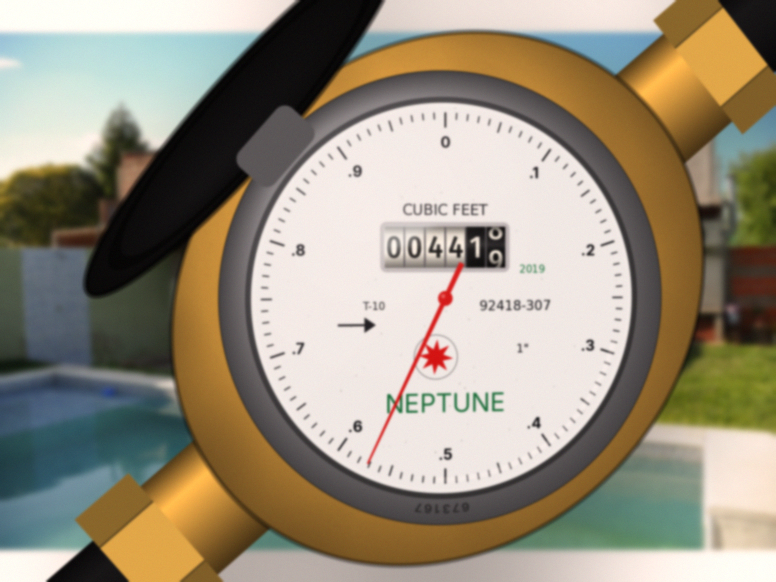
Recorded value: 4418.57 ft³
